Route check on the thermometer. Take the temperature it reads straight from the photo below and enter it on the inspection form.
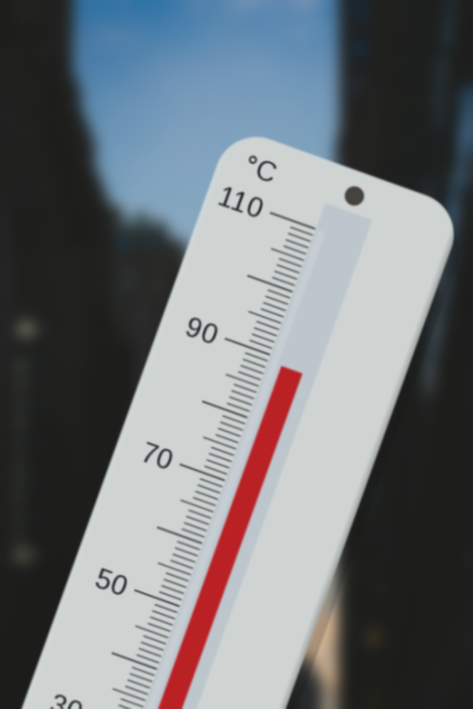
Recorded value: 89 °C
